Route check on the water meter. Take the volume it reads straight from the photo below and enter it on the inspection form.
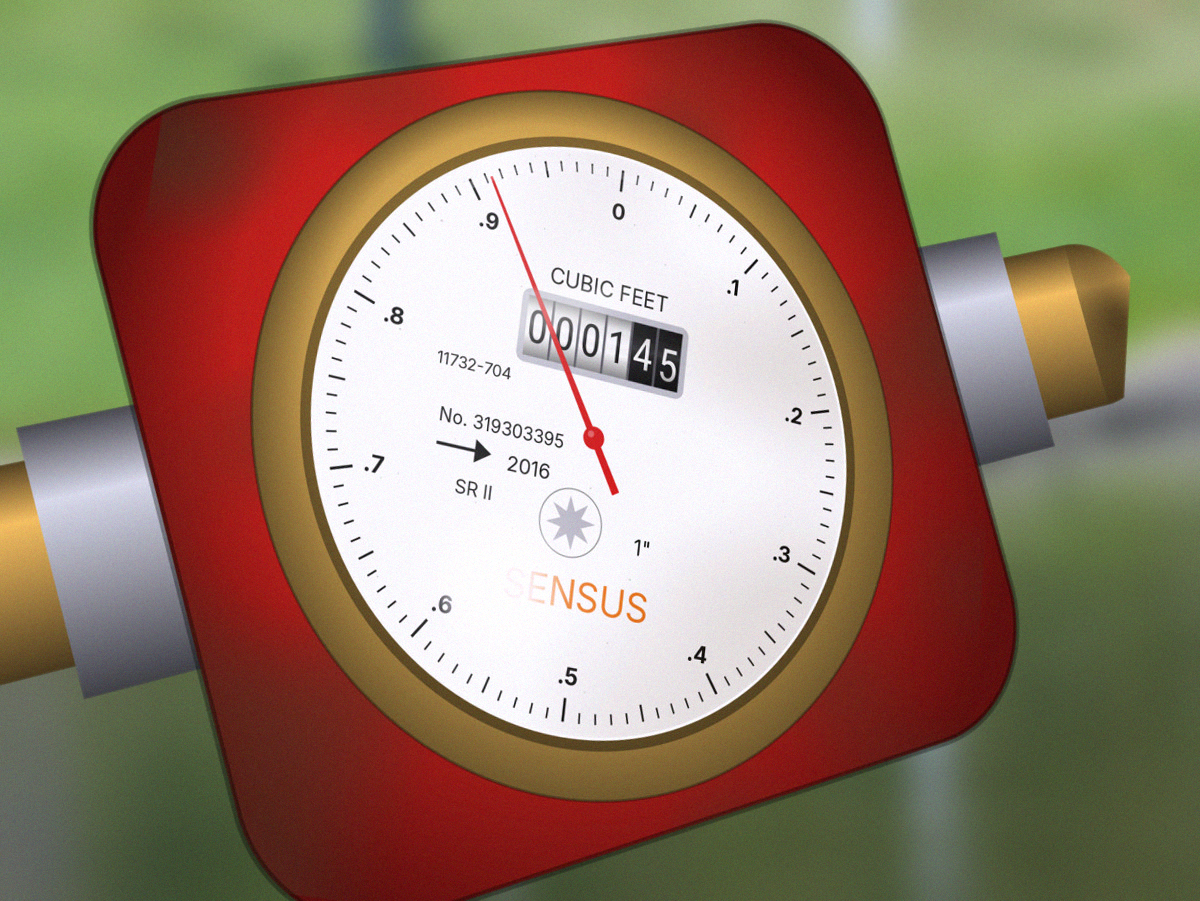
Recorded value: 144.91 ft³
